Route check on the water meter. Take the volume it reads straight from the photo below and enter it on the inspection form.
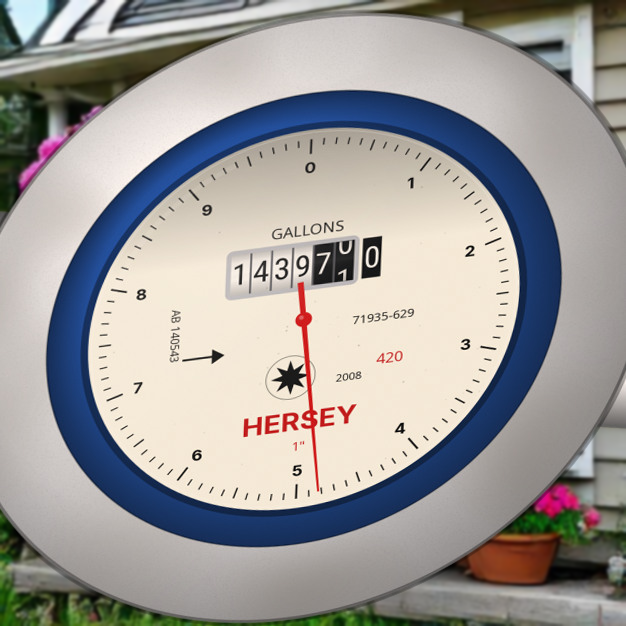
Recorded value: 1439704.8 gal
